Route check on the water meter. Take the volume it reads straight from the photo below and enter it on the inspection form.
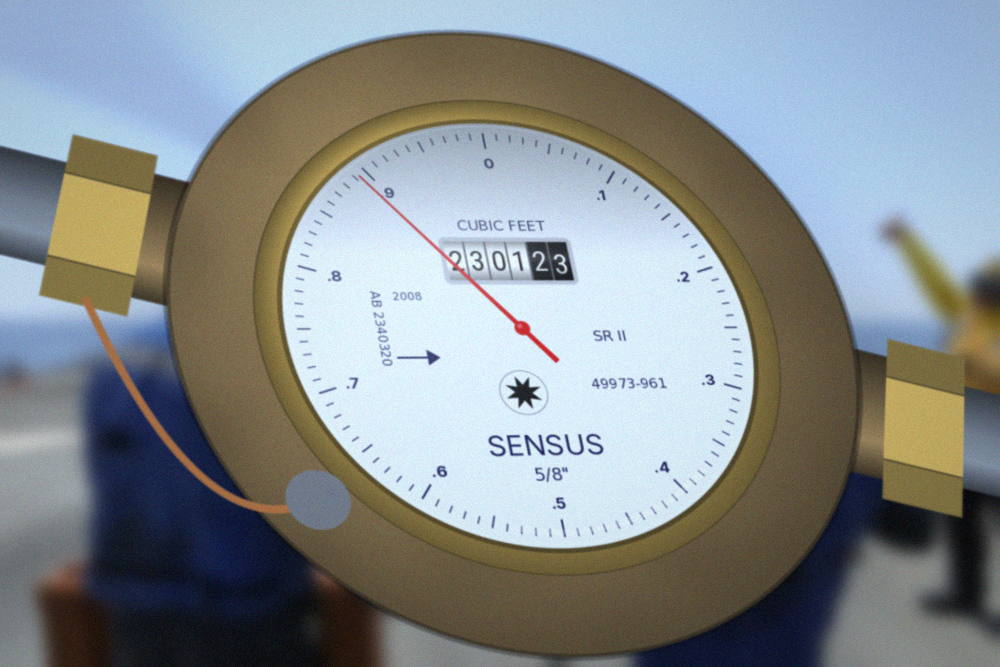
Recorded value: 230122.89 ft³
